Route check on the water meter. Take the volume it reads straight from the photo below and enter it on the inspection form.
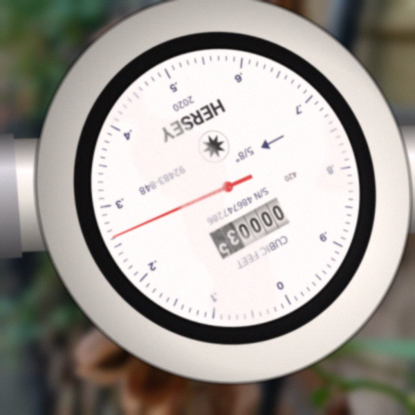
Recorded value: 35.26 ft³
